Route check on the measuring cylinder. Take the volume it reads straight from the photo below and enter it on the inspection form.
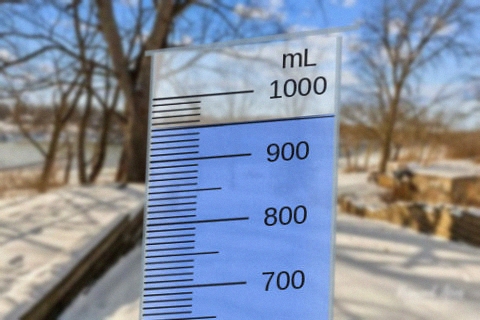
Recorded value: 950 mL
